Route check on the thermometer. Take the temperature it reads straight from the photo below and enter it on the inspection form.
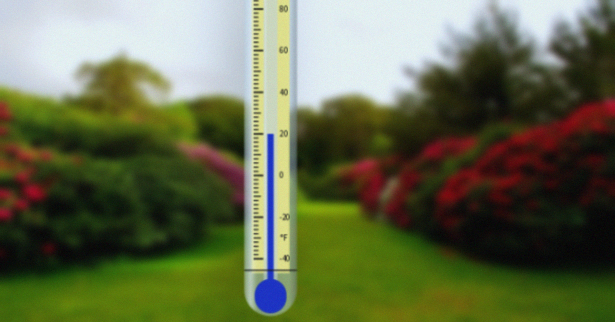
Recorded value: 20 °F
